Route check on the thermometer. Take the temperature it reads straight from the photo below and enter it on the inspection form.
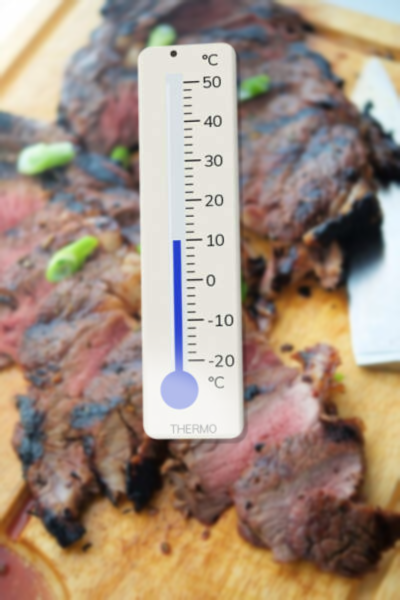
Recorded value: 10 °C
